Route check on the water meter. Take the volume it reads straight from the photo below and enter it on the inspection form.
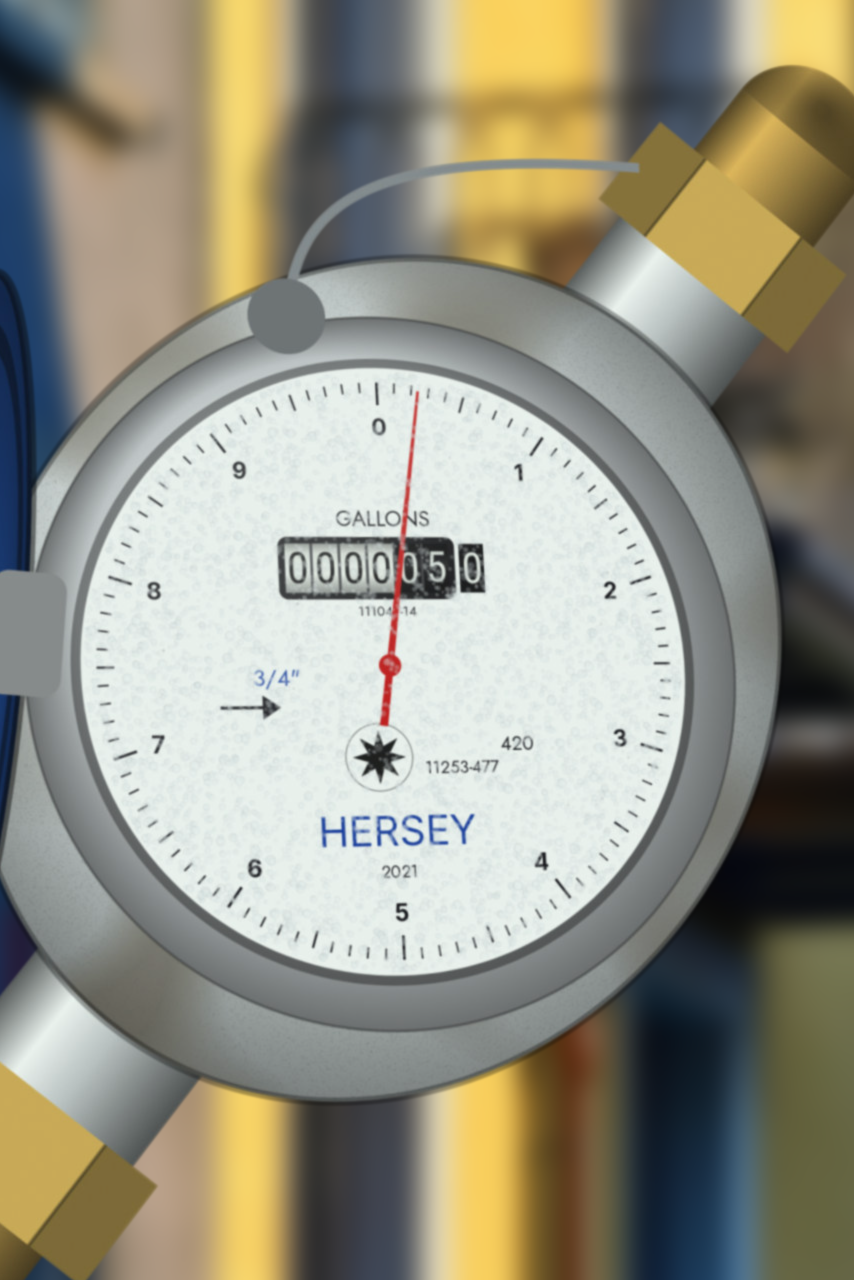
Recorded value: 50.2 gal
